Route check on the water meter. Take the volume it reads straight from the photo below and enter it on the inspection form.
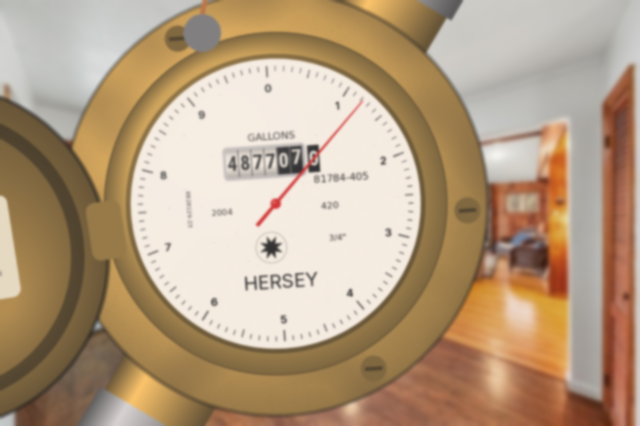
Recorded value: 4877071.2 gal
